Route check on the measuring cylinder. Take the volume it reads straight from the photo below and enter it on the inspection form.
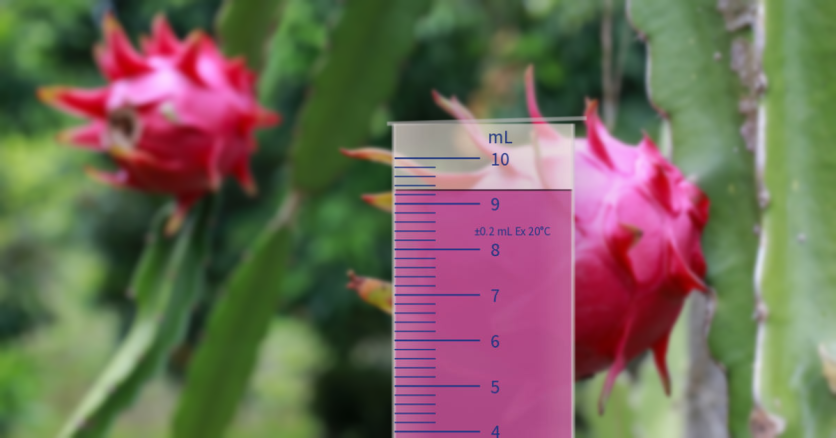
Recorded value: 9.3 mL
